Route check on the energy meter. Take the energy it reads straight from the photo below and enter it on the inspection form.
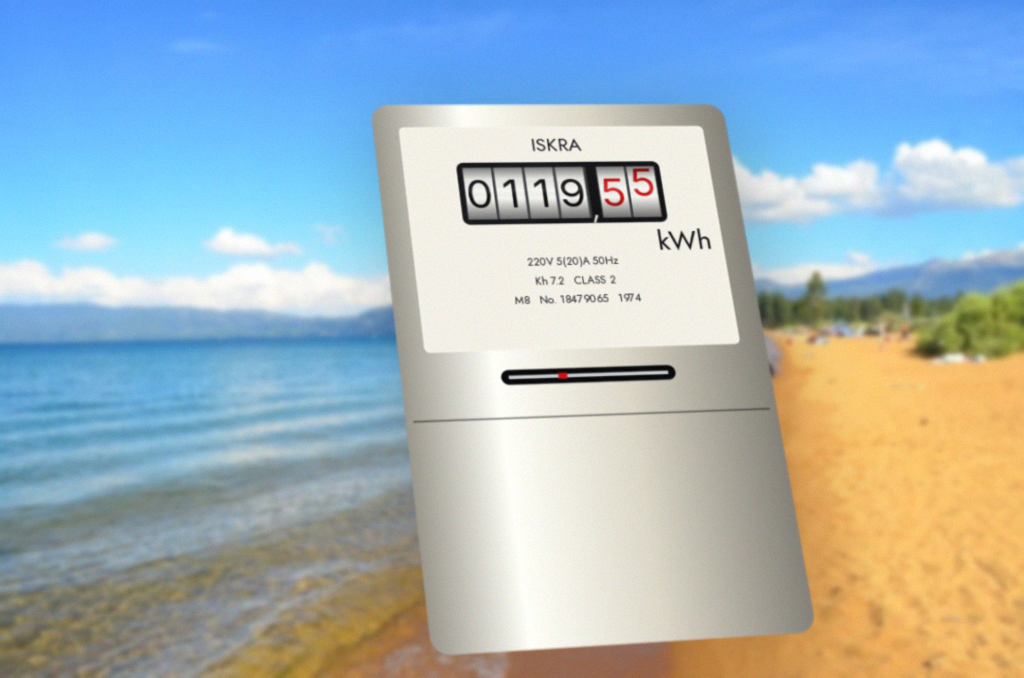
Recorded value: 119.55 kWh
